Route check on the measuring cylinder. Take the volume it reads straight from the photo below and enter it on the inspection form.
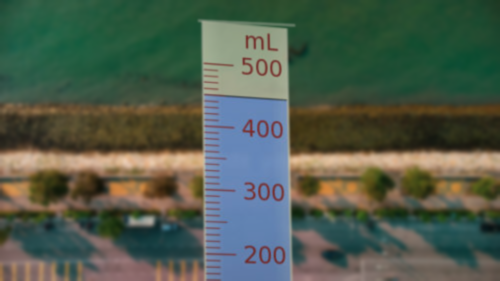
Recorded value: 450 mL
